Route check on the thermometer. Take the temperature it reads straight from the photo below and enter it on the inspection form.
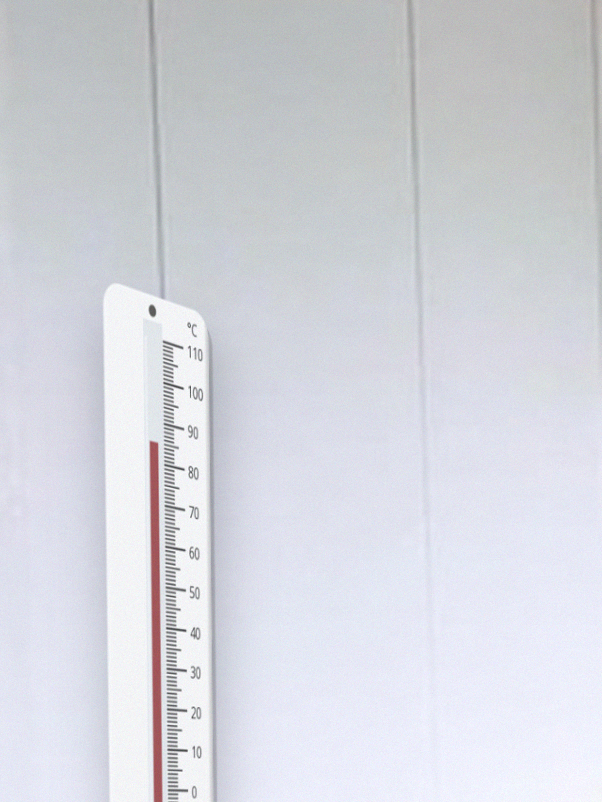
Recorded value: 85 °C
